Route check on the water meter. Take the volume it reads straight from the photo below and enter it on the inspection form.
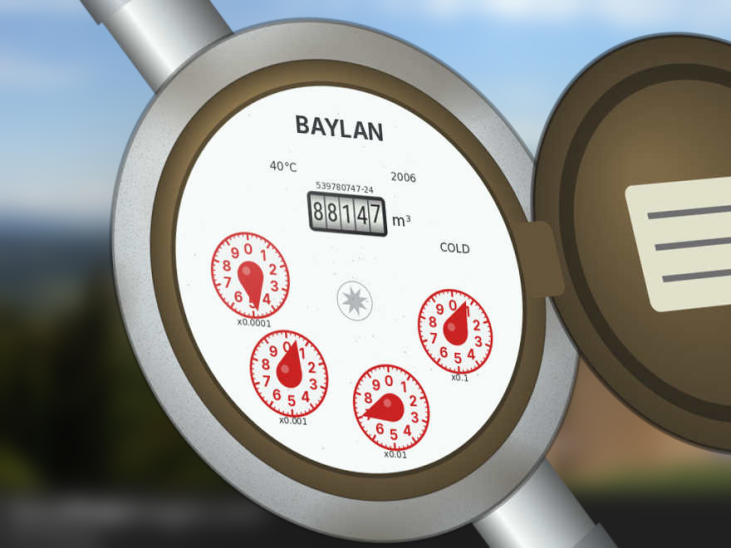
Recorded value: 88147.0704 m³
